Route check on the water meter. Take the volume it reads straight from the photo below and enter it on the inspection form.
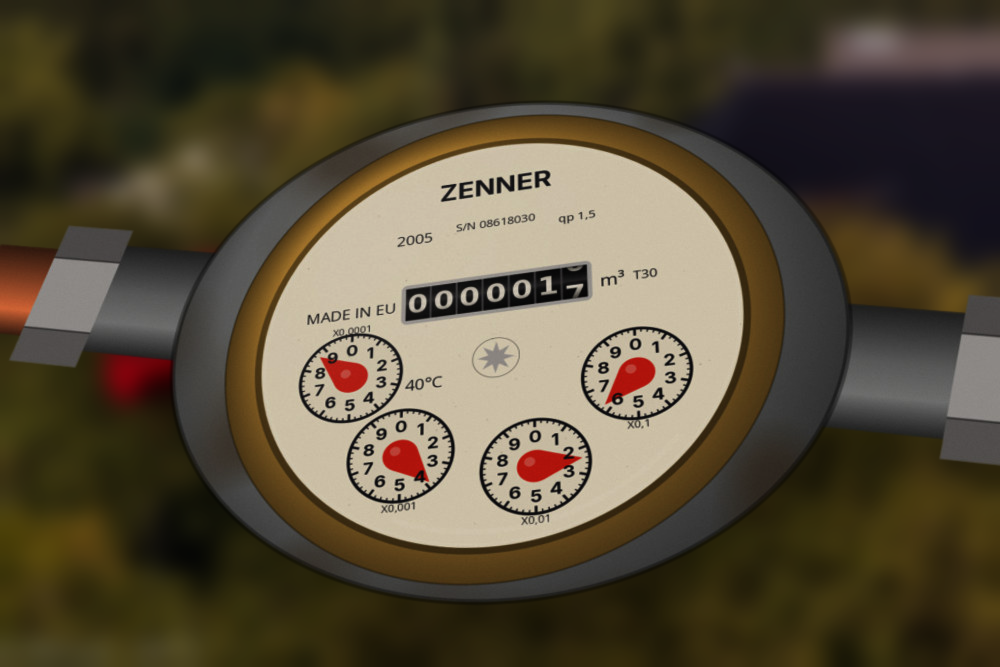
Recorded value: 16.6238 m³
